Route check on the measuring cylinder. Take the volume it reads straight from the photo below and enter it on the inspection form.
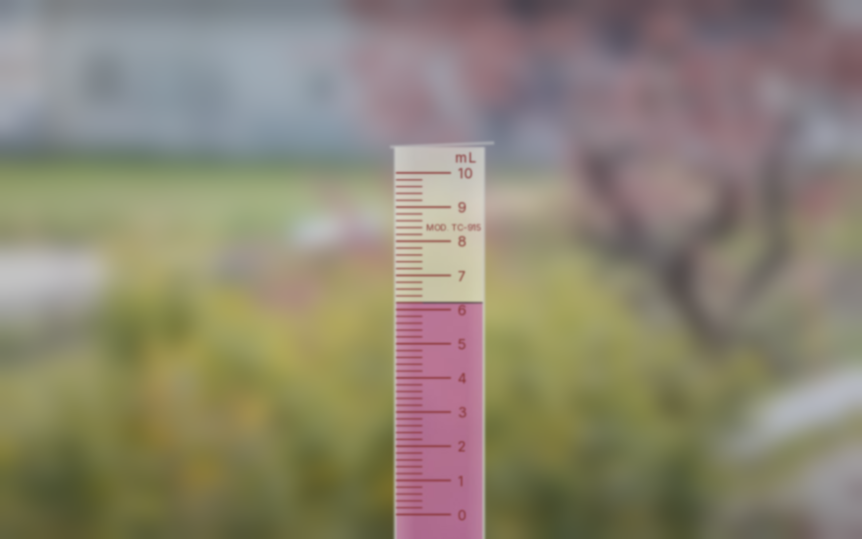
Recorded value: 6.2 mL
